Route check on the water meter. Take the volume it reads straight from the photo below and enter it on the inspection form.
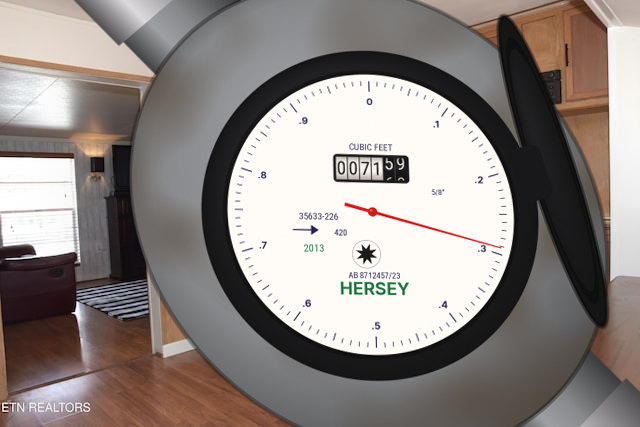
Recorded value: 7159.29 ft³
